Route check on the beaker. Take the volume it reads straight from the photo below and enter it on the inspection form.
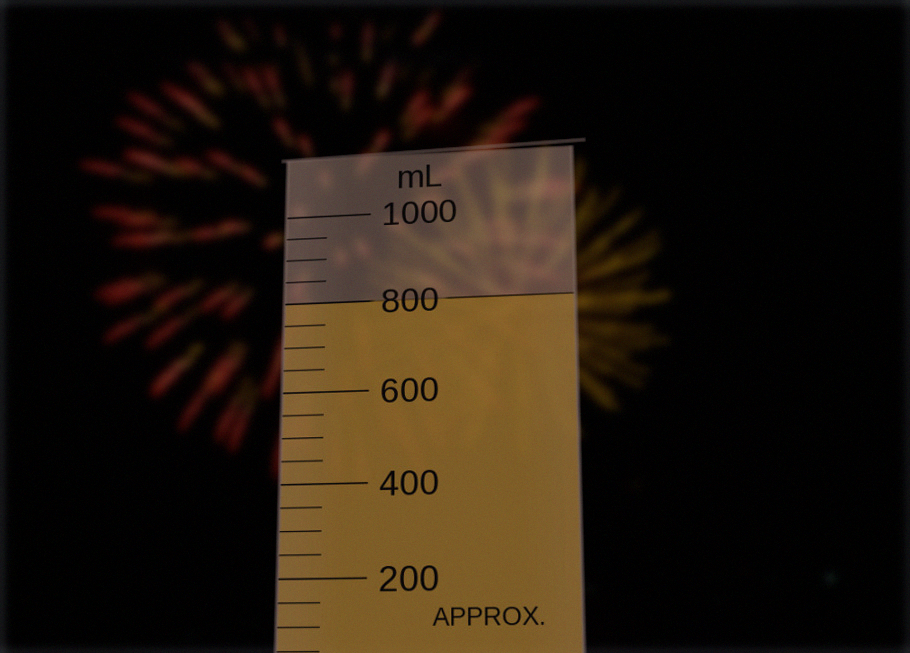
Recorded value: 800 mL
